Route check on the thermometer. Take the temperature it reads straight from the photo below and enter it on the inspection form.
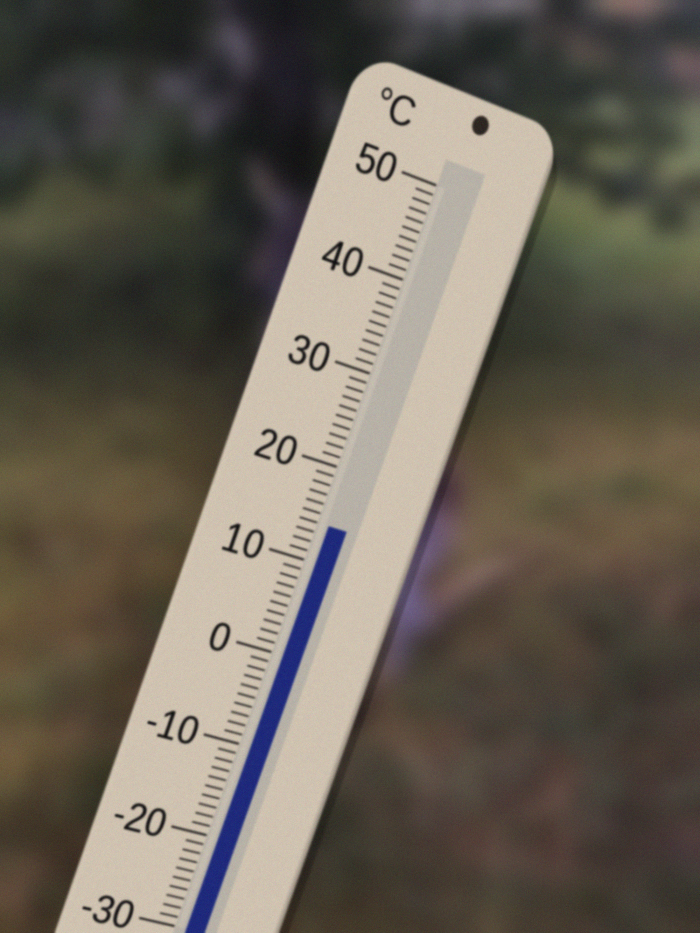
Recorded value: 14 °C
